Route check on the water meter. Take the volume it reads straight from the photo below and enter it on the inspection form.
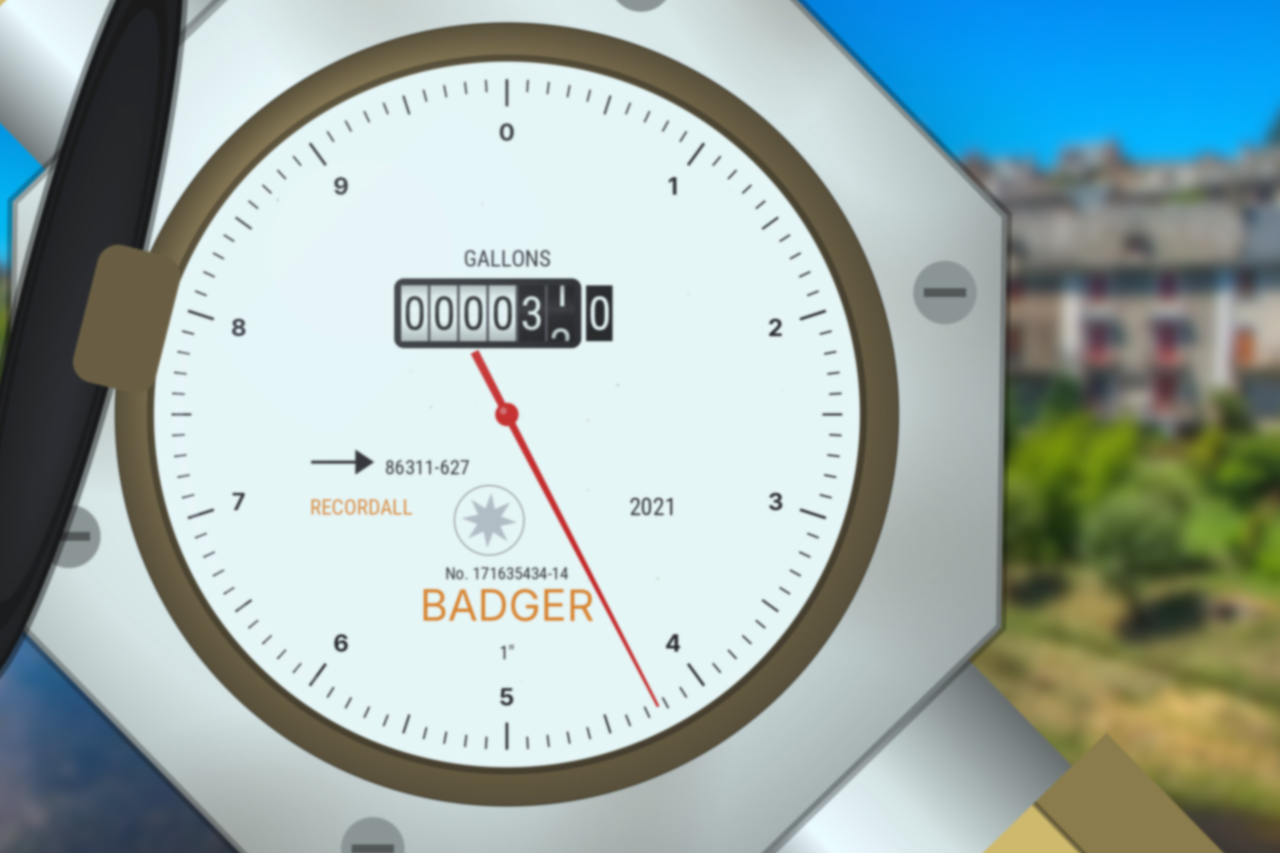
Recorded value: 314.2 gal
